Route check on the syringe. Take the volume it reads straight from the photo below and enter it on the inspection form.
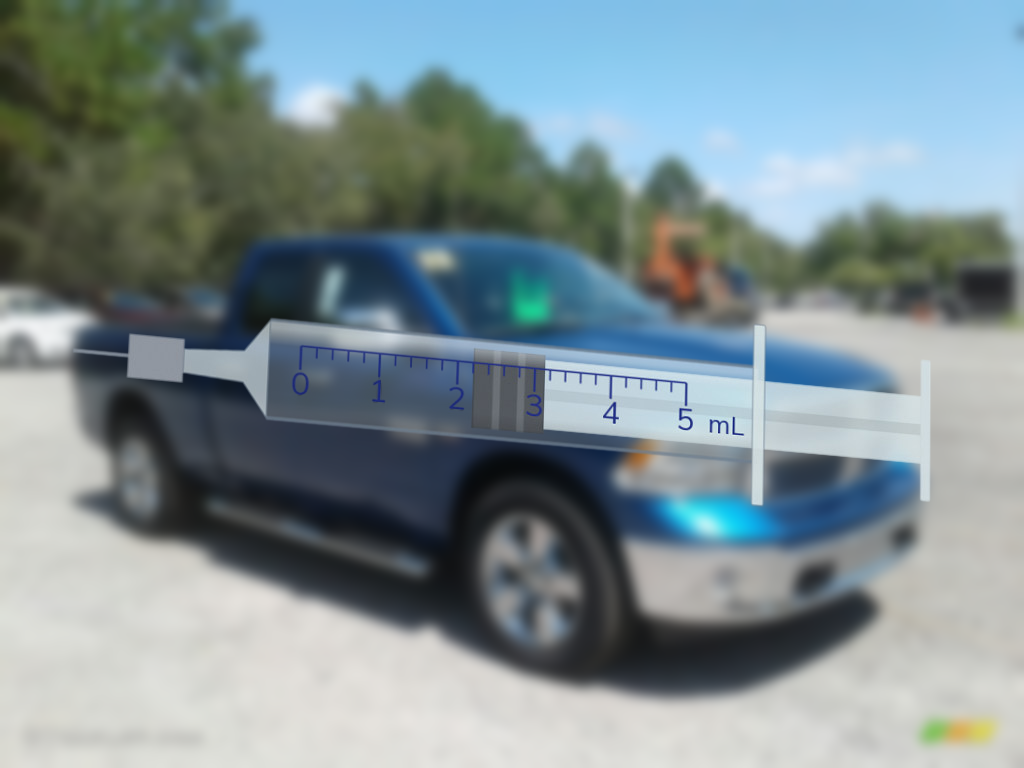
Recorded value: 2.2 mL
